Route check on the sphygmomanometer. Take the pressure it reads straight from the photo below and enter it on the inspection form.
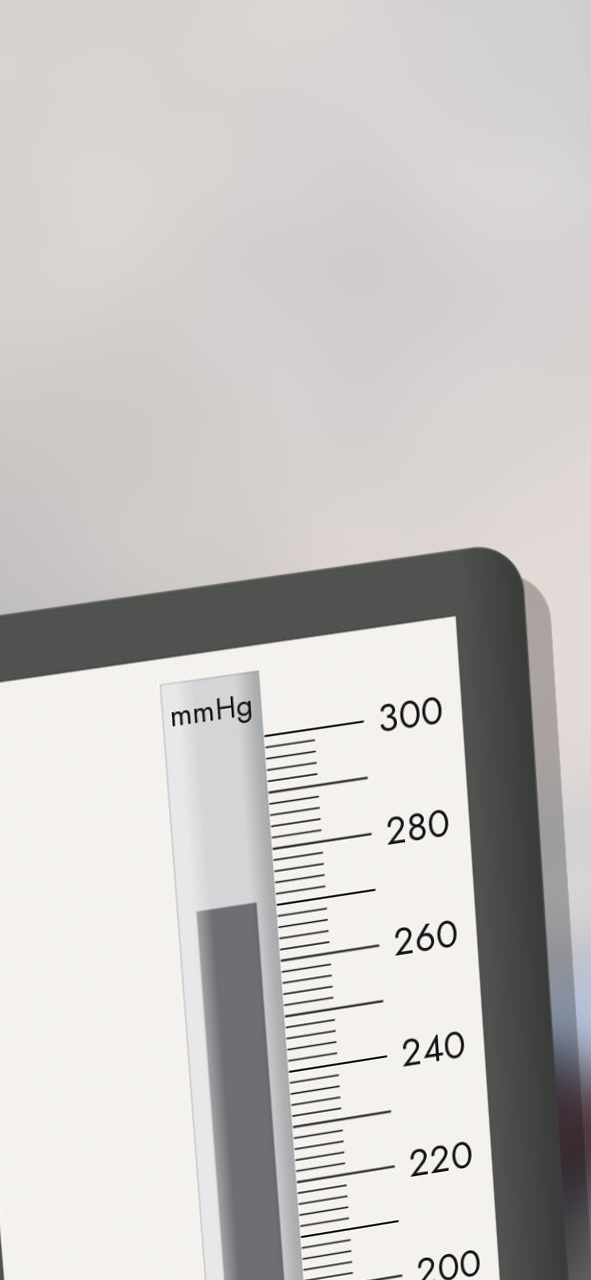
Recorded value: 271 mmHg
